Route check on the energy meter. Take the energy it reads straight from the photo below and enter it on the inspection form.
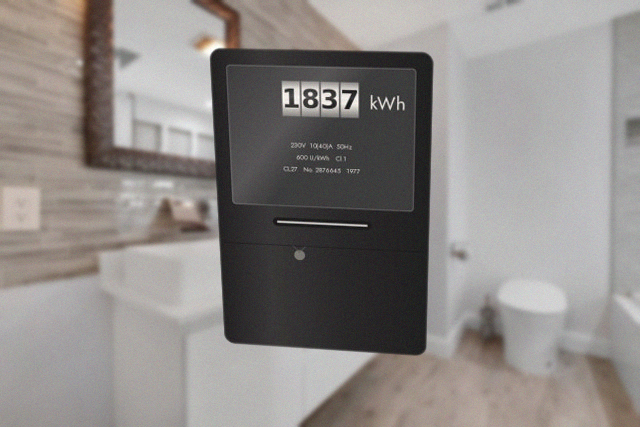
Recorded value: 1837 kWh
